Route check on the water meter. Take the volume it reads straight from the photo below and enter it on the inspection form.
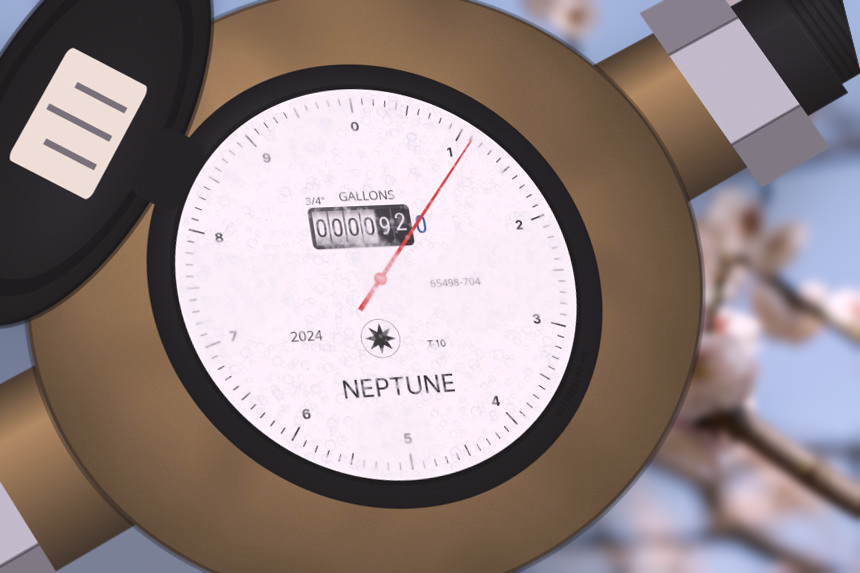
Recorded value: 921.1 gal
